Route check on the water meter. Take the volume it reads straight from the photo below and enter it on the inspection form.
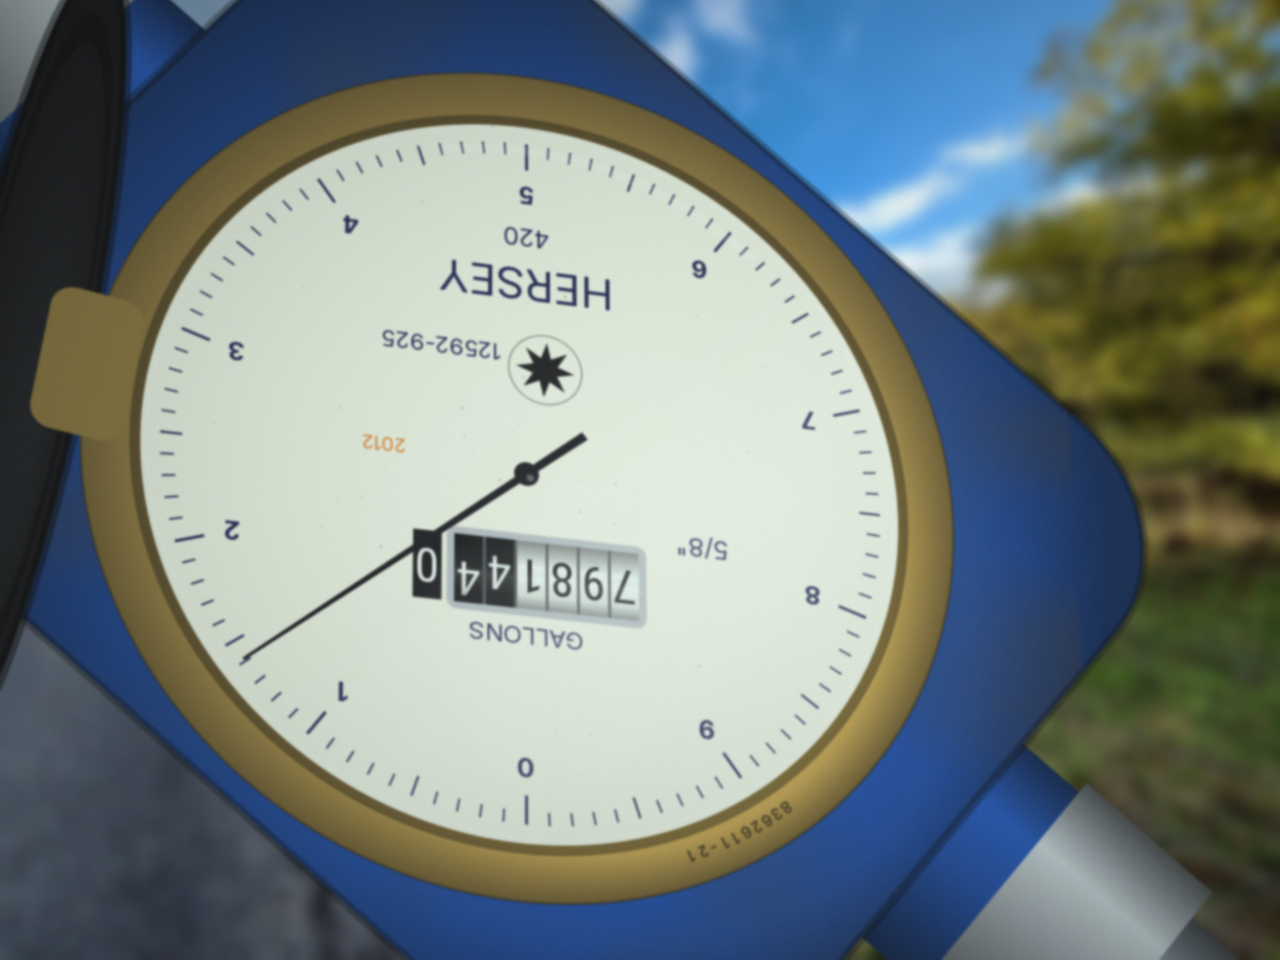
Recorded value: 7981441.4 gal
